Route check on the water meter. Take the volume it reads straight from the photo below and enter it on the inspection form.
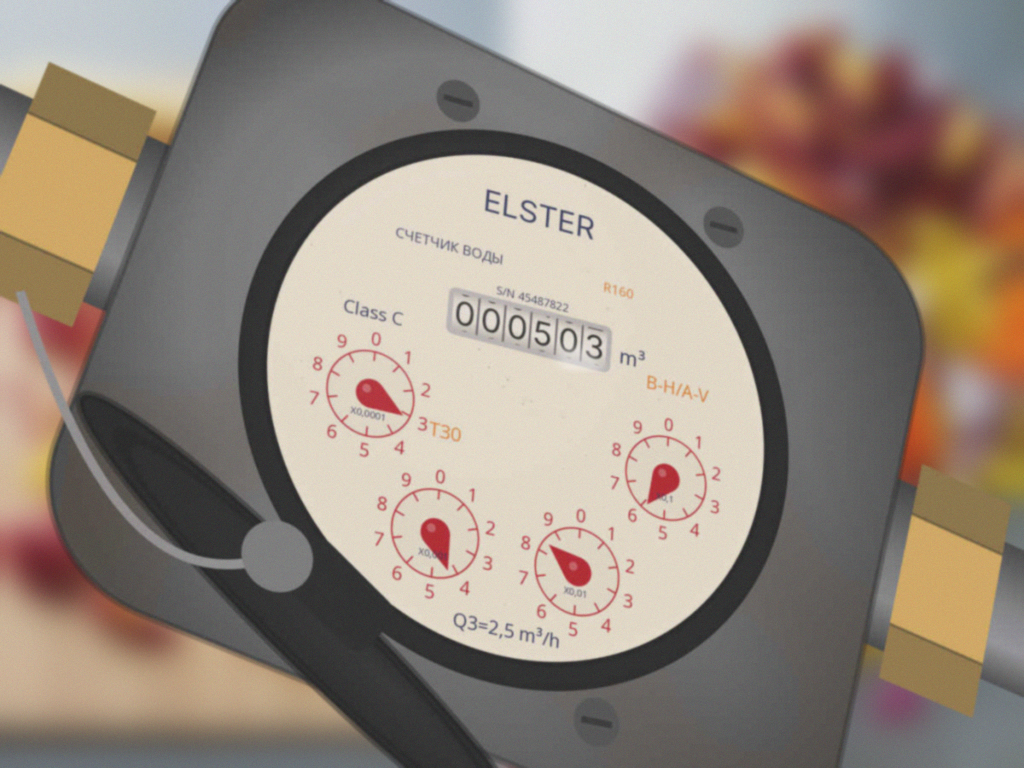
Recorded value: 503.5843 m³
